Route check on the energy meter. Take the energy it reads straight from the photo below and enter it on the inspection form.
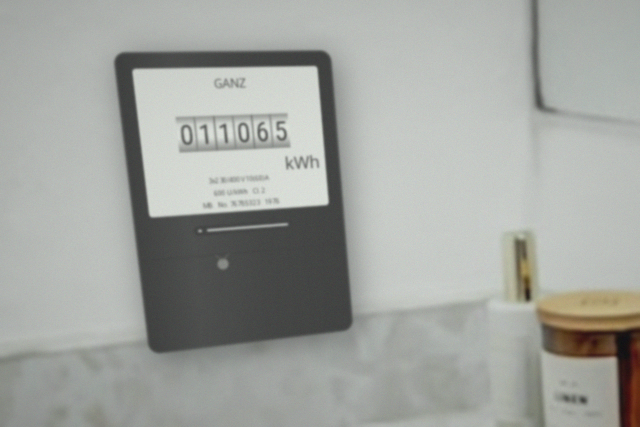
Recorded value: 11065 kWh
